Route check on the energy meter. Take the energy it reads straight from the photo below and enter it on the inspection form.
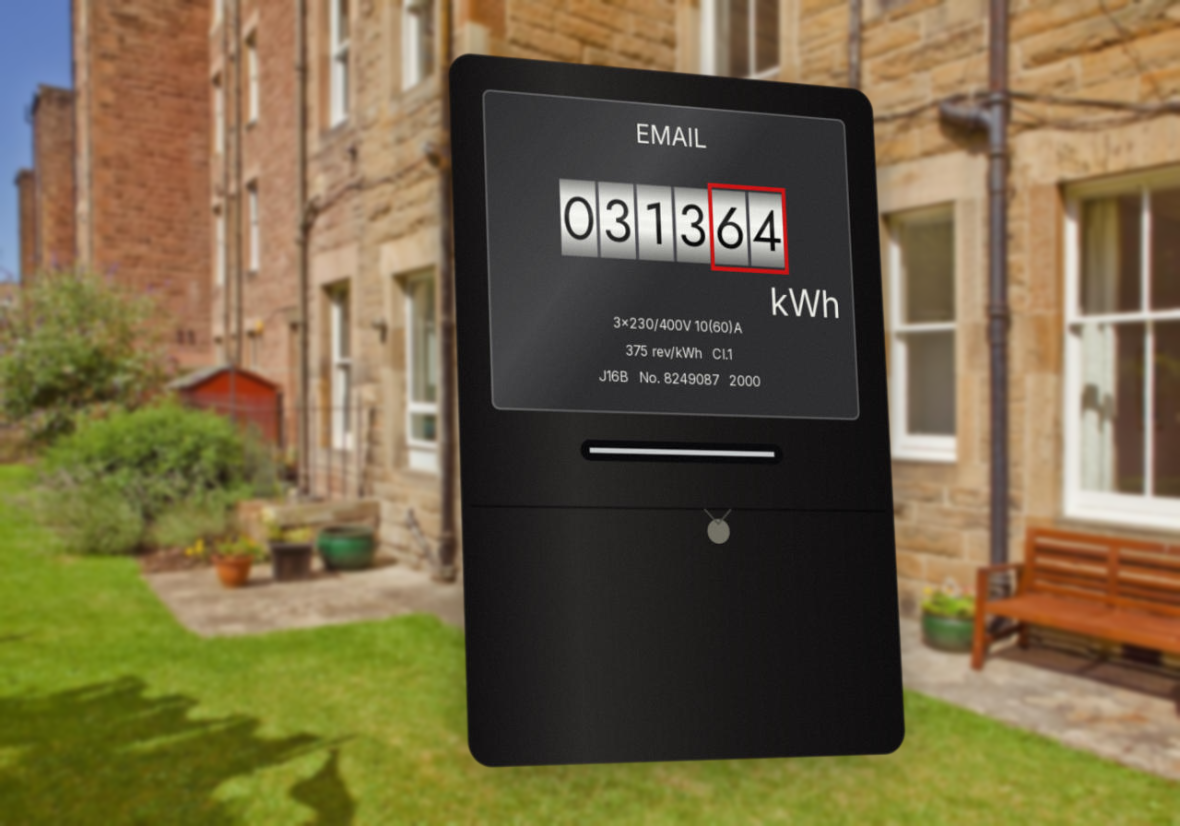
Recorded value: 313.64 kWh
